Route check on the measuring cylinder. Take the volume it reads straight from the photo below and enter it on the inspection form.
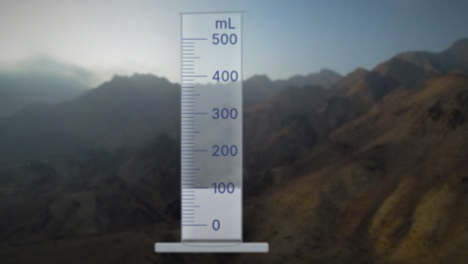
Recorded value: 100 mL
